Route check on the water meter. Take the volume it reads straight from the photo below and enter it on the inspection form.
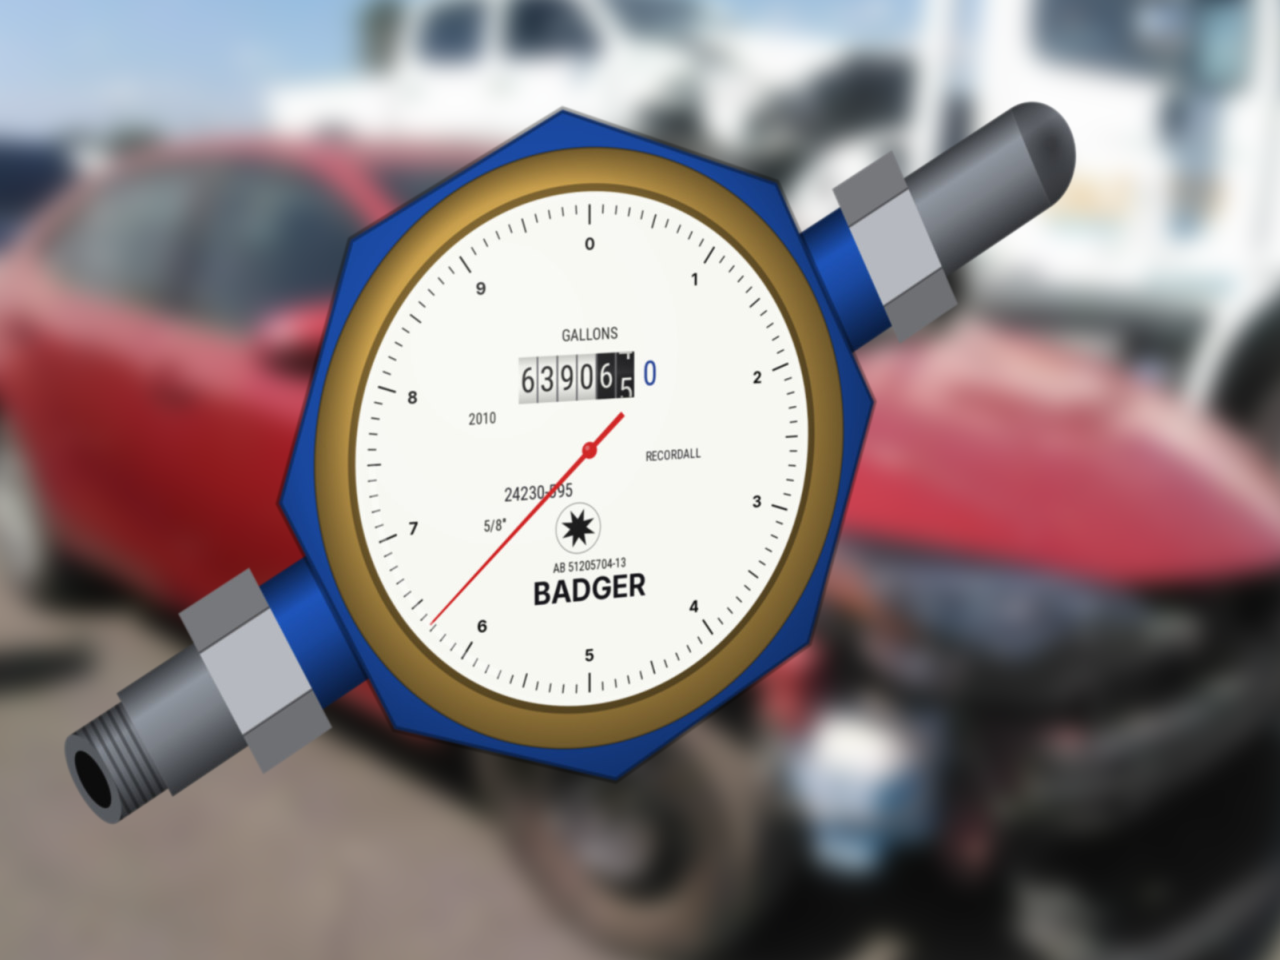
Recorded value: 6390646.3 gal
